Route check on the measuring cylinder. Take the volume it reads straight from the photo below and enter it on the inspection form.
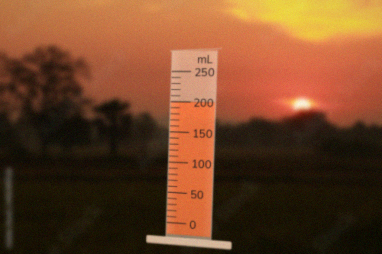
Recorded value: 200 mL
